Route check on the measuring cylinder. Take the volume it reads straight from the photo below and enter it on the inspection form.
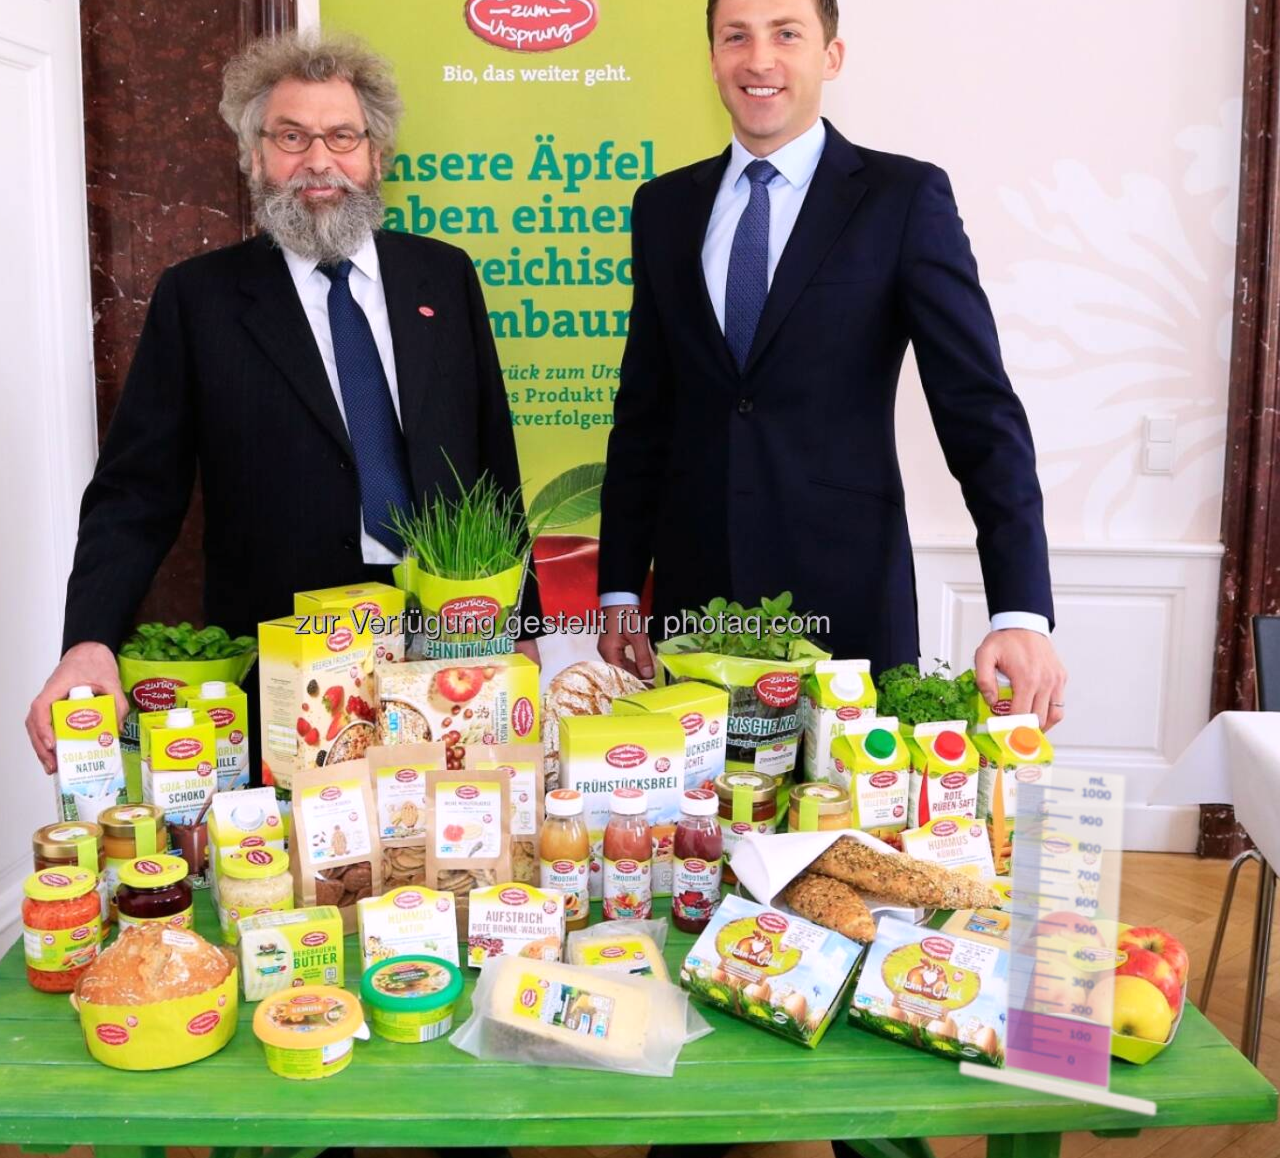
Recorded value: 150 mL
